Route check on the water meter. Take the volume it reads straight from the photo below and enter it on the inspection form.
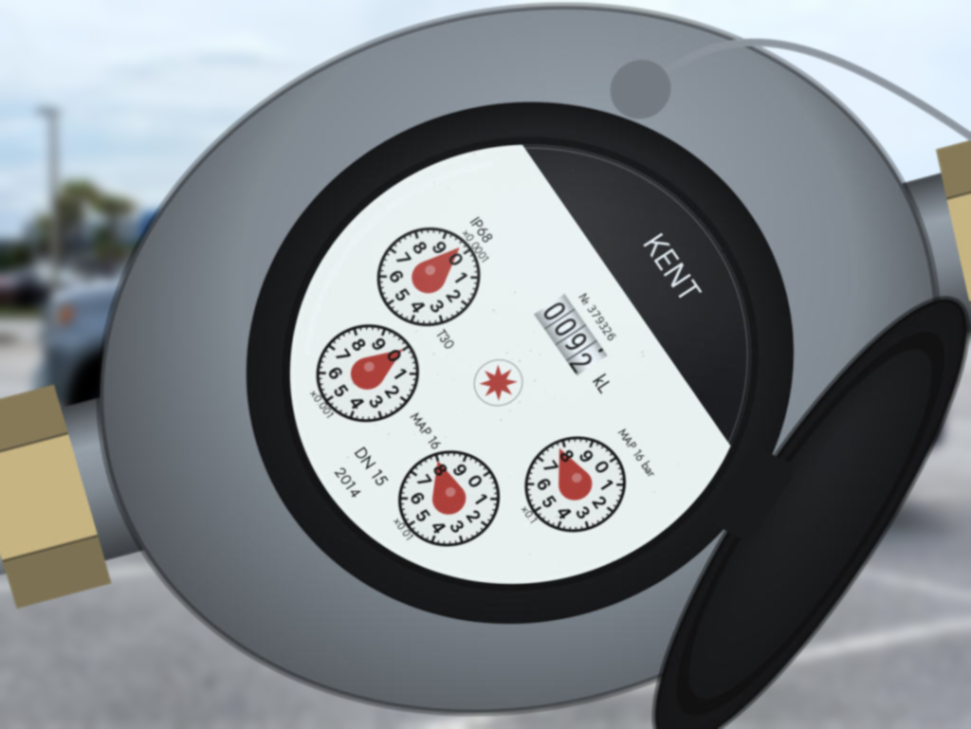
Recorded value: 91.7799 kL
